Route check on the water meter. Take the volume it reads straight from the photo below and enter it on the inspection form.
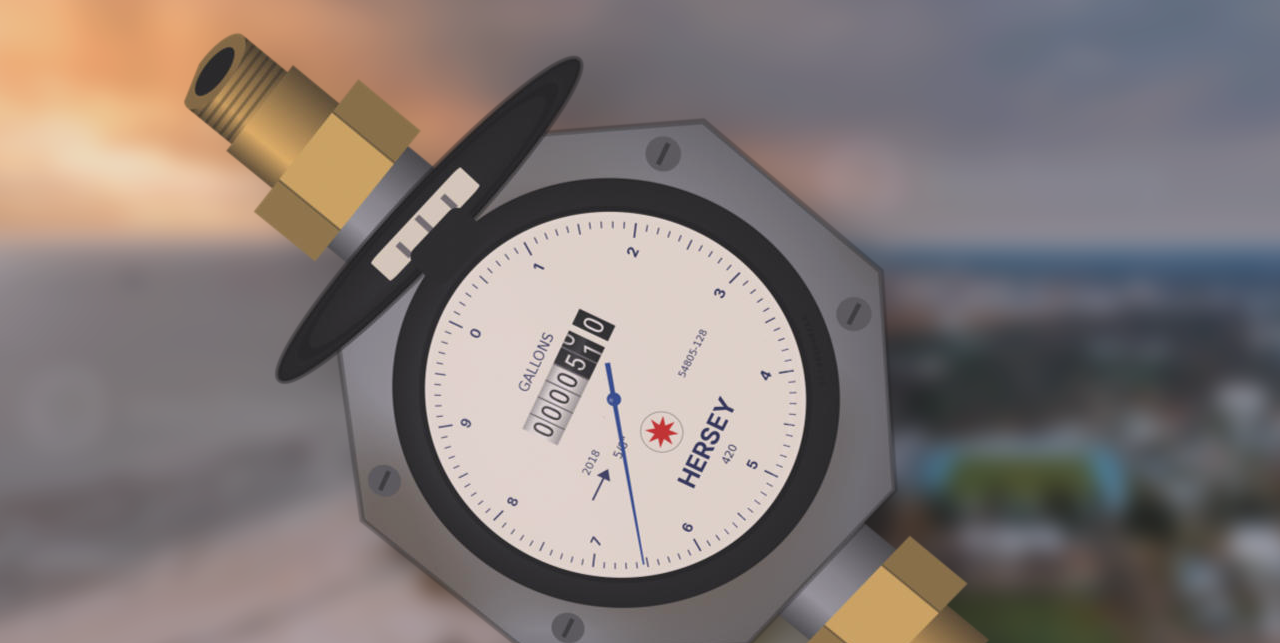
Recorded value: 506.5 gal
